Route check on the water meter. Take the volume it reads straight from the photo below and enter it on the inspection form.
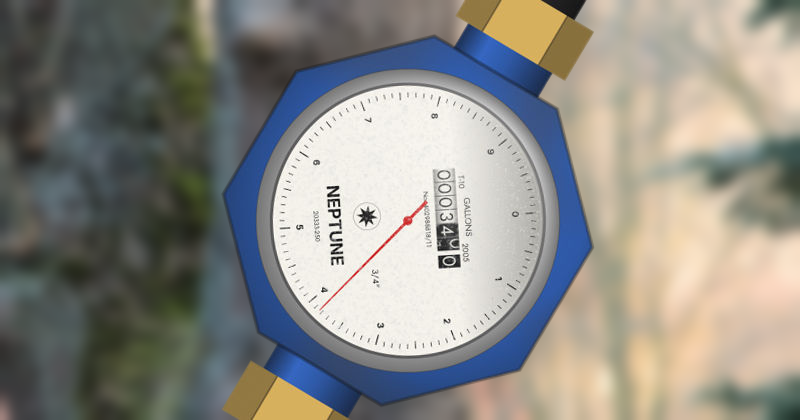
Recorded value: 3403.8 gal
